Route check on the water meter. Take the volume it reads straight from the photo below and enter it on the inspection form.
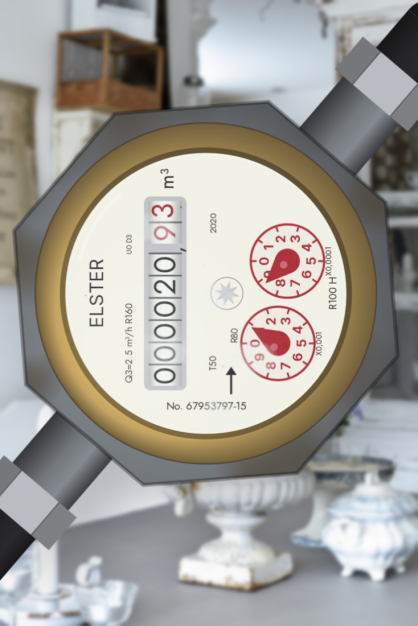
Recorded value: 20.9308 m³
